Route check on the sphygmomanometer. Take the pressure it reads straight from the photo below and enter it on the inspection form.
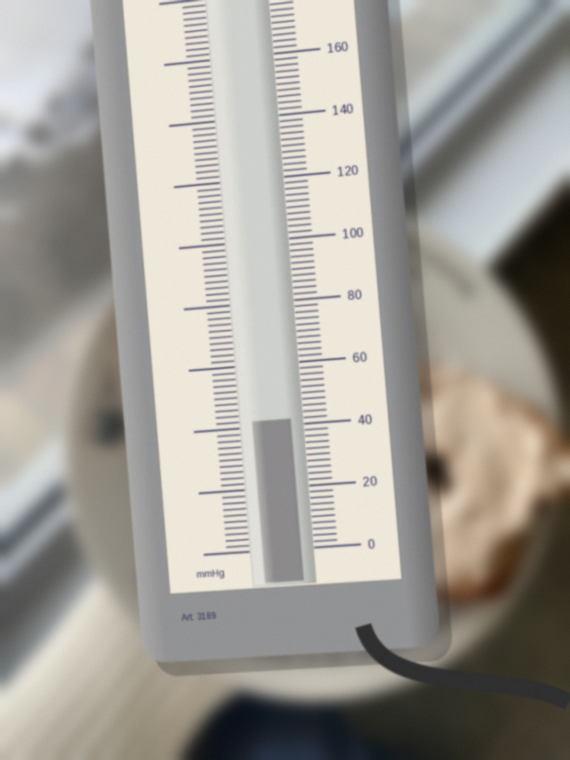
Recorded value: 42 mmHg
